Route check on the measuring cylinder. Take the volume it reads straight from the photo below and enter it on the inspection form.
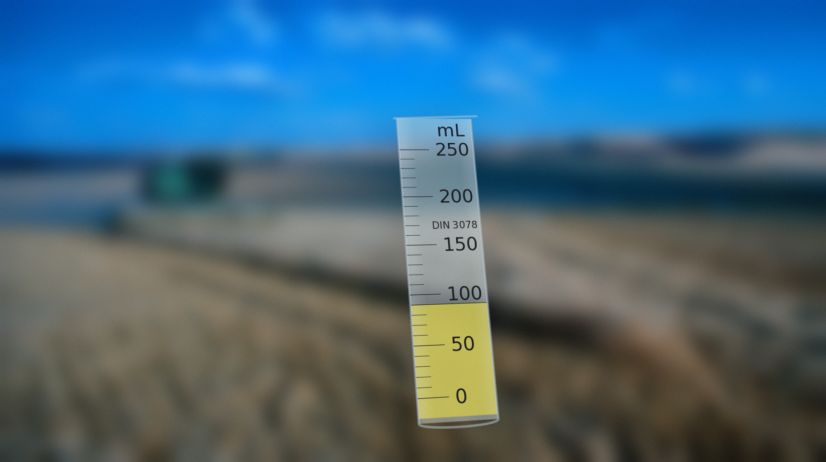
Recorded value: 90 mL
